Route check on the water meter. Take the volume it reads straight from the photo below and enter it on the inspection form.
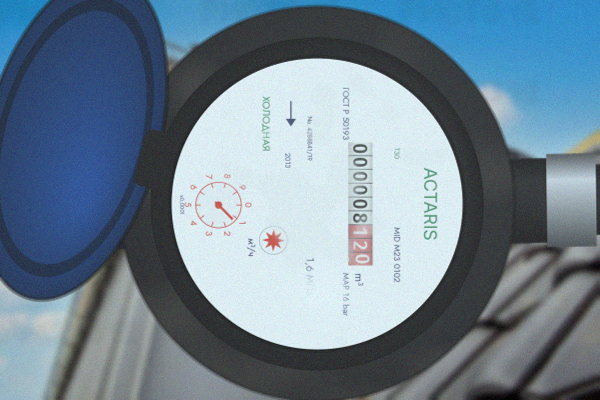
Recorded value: 8.1201 m³
